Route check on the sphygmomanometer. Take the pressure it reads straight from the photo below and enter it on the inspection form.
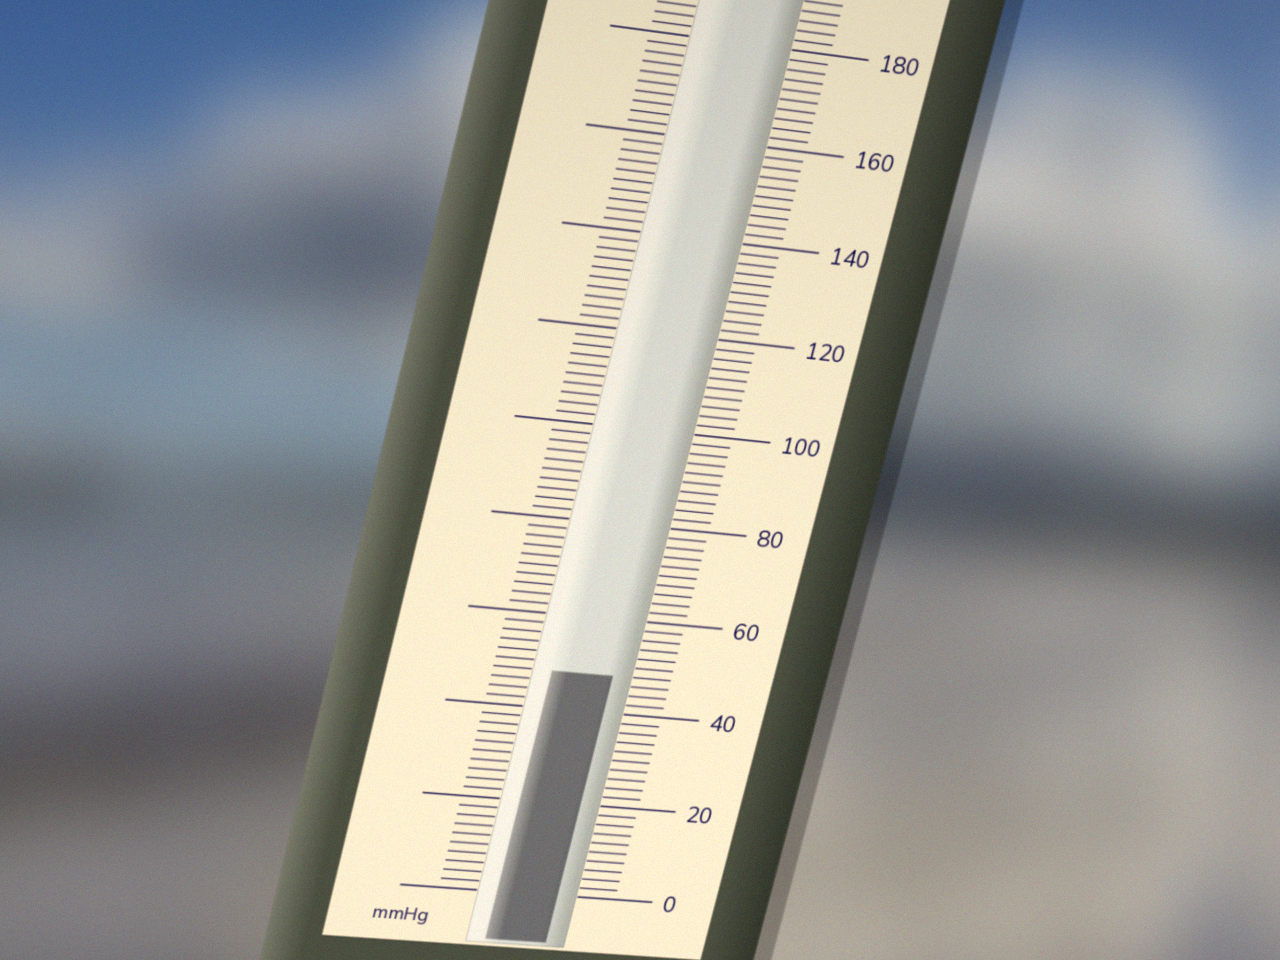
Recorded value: 48 mmHg
